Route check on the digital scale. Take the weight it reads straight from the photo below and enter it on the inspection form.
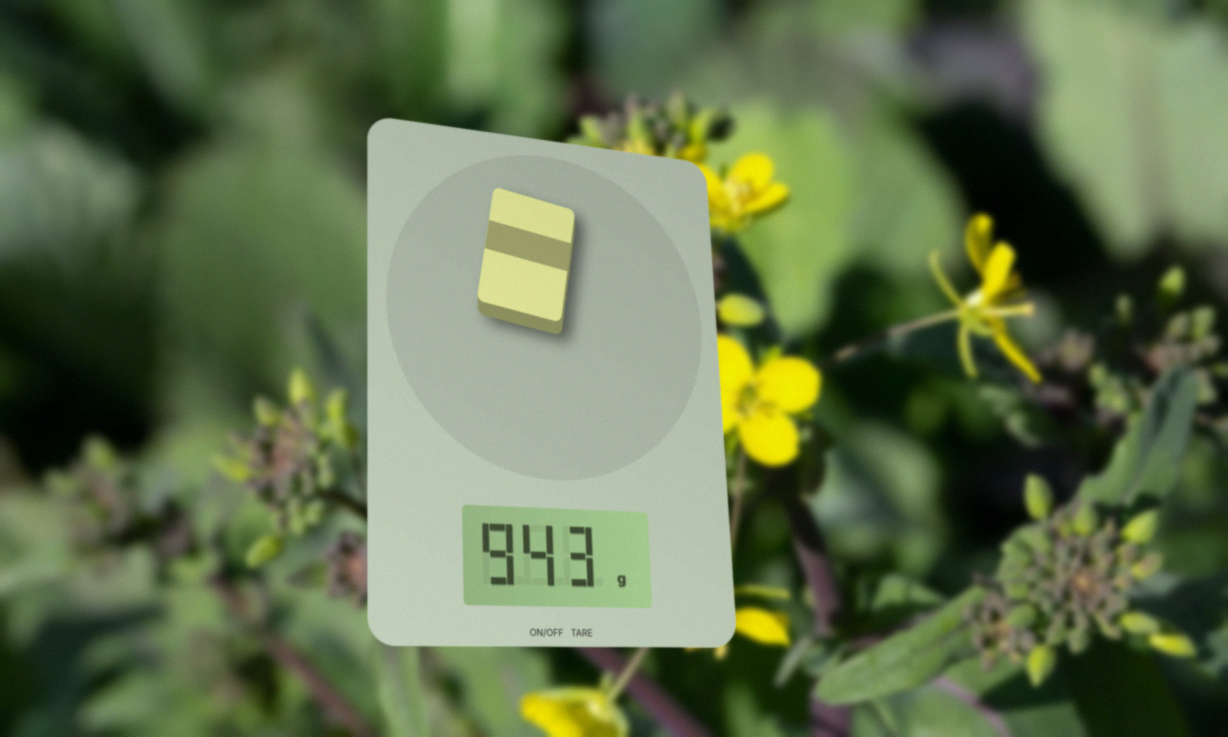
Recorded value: 943 g
